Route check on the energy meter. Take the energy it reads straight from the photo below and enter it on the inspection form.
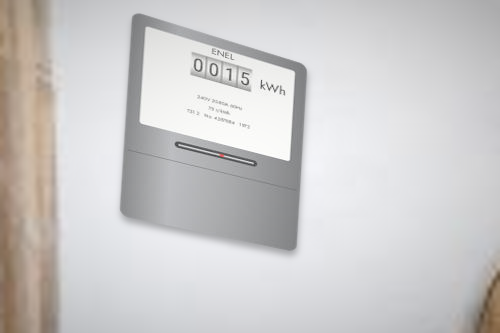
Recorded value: 15 kWh
